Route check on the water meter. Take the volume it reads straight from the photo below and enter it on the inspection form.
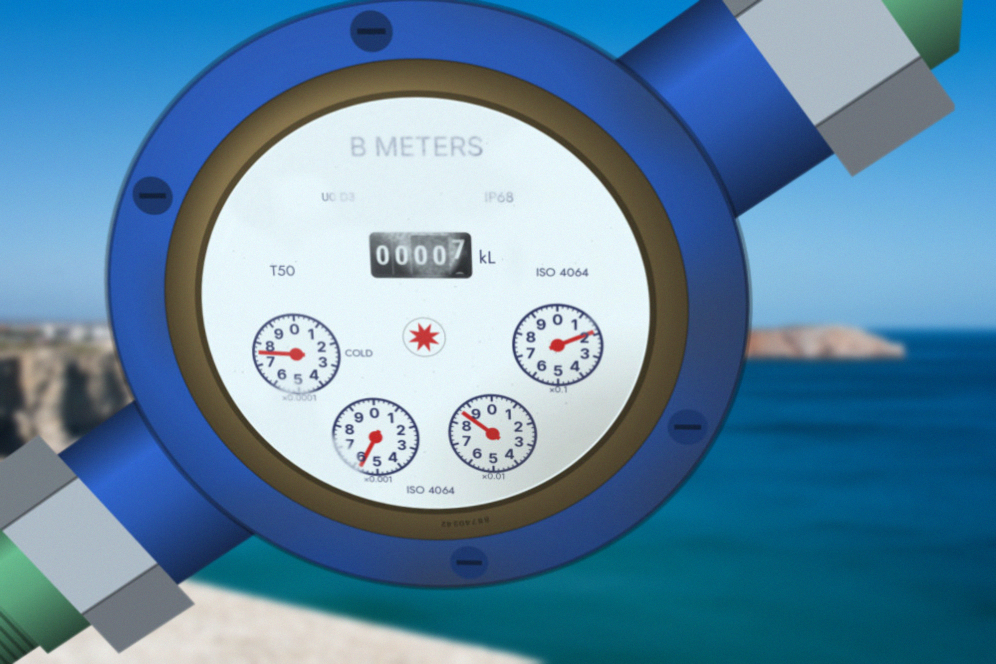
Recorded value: 7.1857 kL
